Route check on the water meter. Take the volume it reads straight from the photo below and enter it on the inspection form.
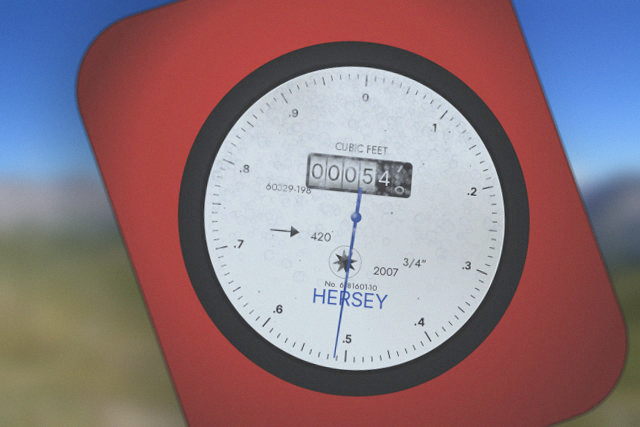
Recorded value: 547.51 ft³
